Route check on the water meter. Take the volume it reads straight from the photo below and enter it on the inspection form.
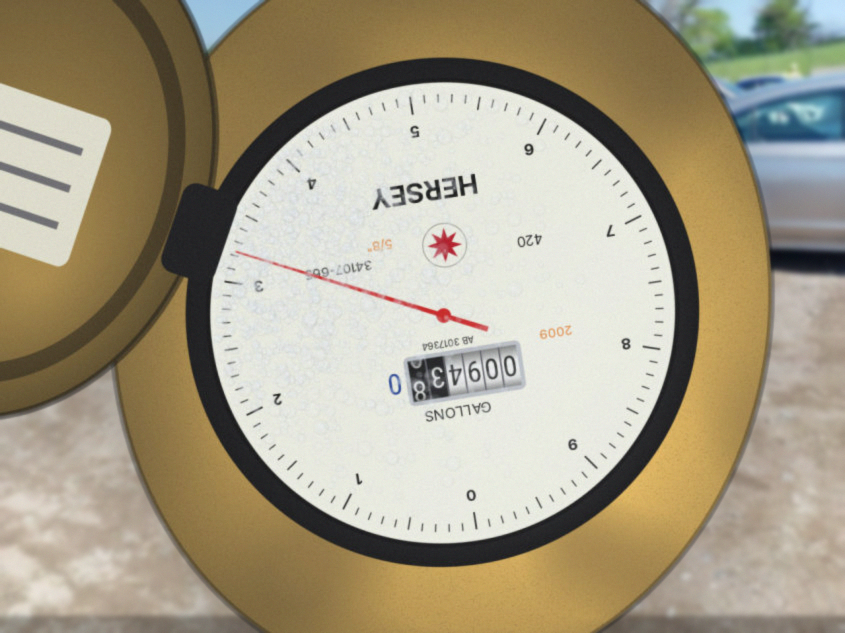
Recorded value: 94383.2 gal
